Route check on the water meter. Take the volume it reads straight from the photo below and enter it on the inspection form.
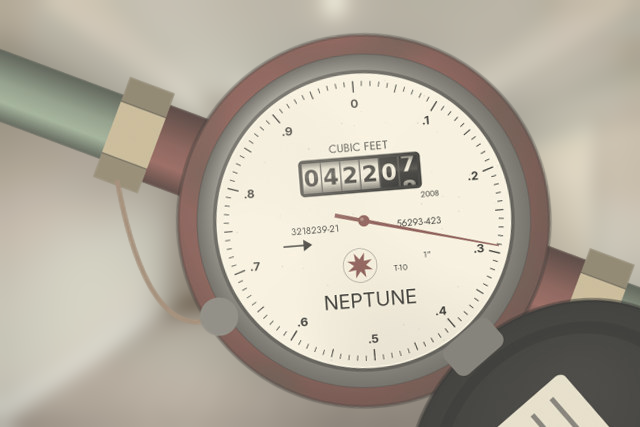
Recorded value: 42207.29 ft³
